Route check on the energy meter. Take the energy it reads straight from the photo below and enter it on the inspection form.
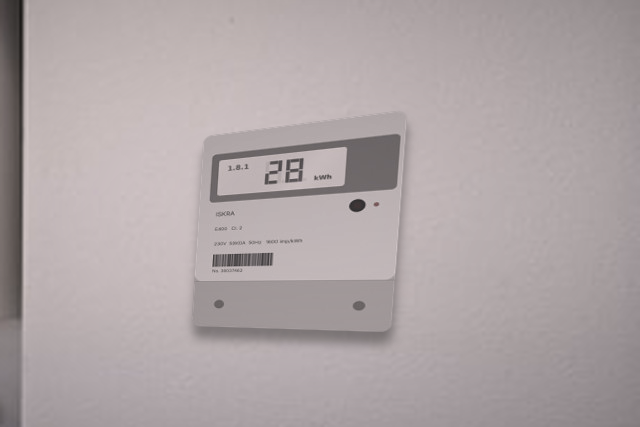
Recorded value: 28 kWh
